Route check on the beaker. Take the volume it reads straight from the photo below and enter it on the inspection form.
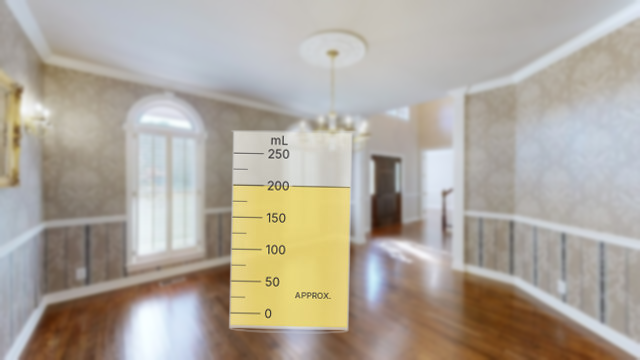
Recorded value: 200 mL
